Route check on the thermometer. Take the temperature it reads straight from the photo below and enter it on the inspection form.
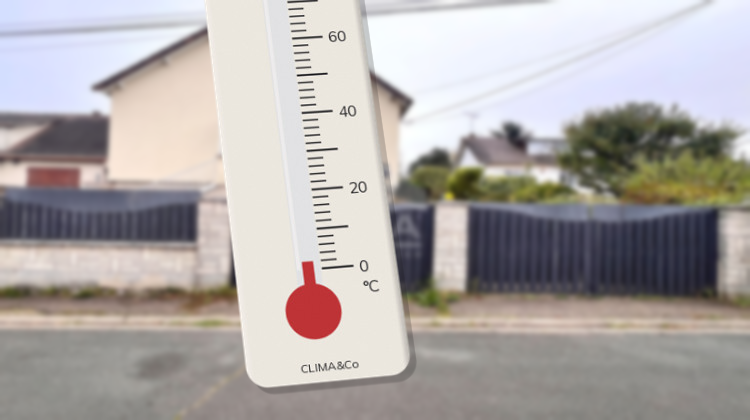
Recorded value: 2 °C
